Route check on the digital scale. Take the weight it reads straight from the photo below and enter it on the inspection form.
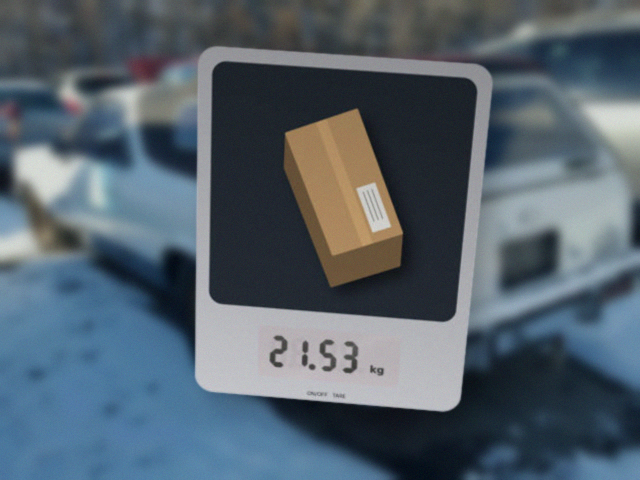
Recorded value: 21.53 kg
